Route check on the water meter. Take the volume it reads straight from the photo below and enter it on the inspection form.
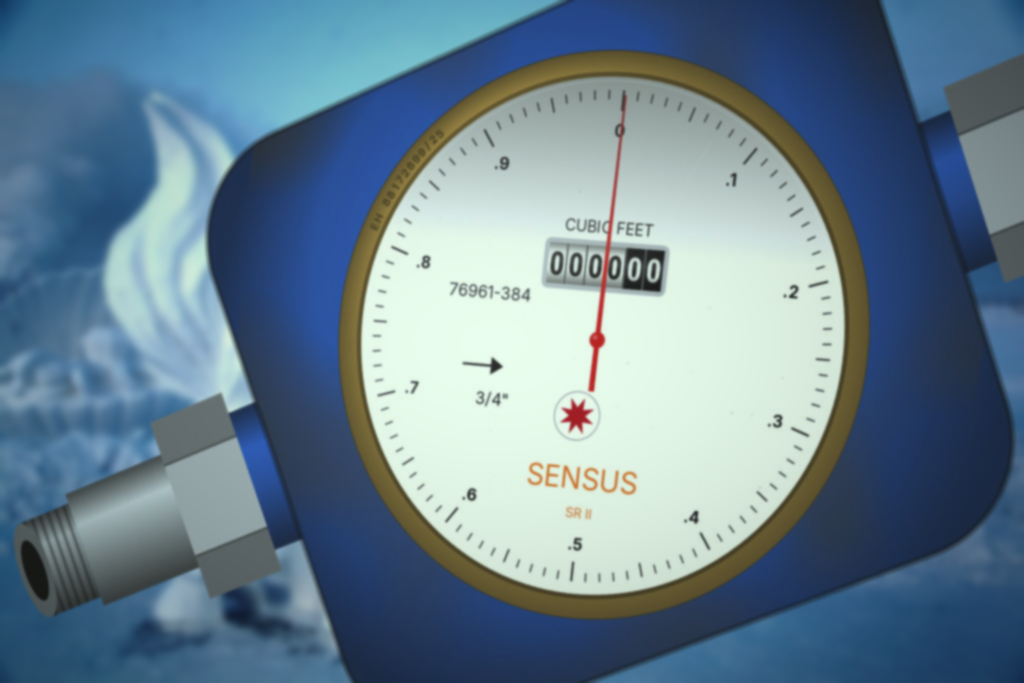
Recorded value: 0.00 ft³
